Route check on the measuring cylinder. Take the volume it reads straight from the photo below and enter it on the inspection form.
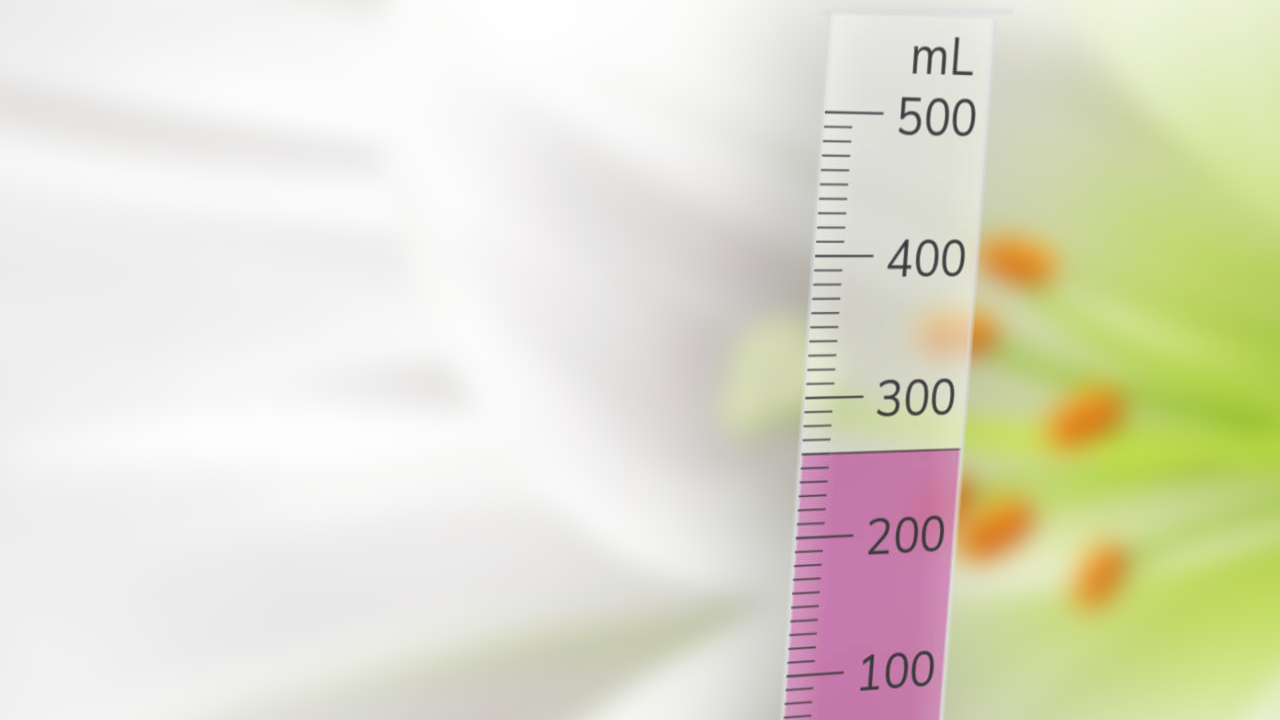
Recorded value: 260 mL
